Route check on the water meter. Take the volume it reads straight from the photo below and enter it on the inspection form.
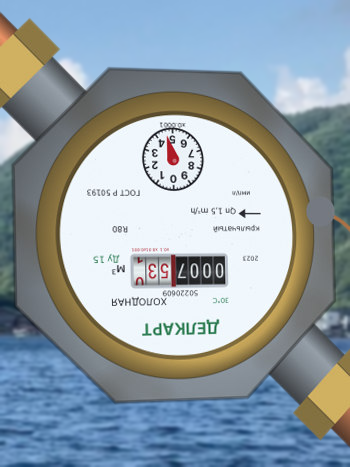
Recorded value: 7.5304 m³
